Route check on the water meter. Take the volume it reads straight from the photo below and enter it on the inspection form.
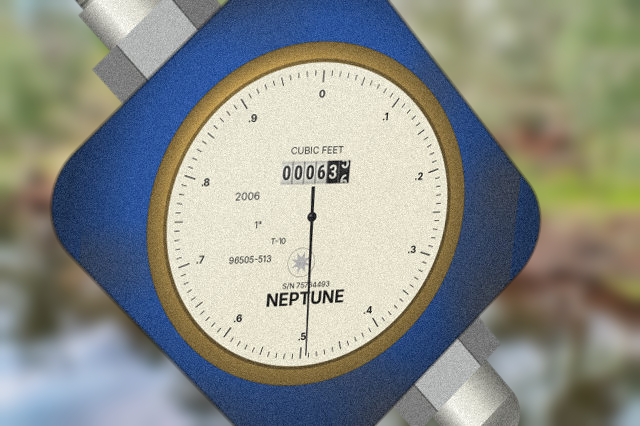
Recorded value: 635.49 ft³
